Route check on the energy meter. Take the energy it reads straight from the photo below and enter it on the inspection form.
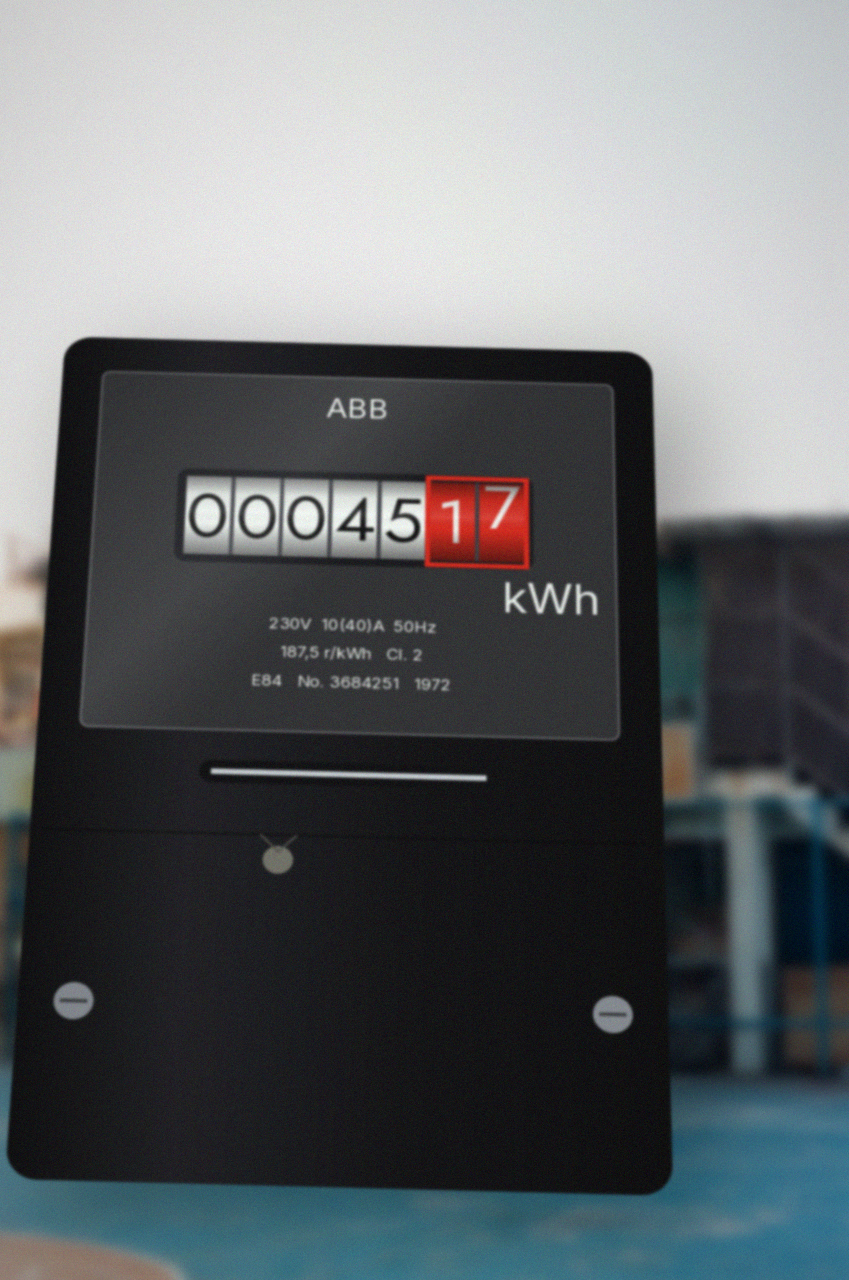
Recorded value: 45.17 kWh
